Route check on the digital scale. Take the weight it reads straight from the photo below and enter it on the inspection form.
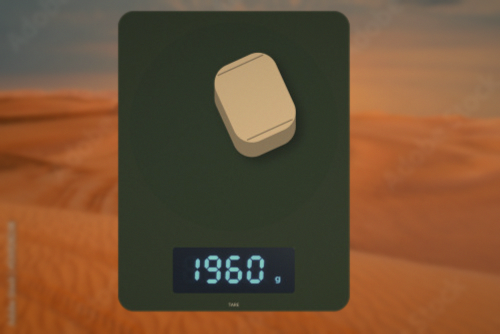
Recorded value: 1960 g
